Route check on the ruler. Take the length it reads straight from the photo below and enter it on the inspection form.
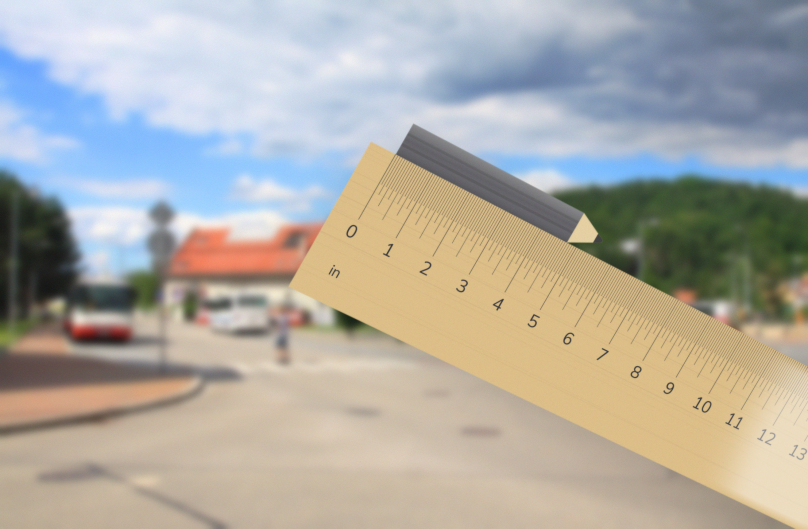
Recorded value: 5.5 in
